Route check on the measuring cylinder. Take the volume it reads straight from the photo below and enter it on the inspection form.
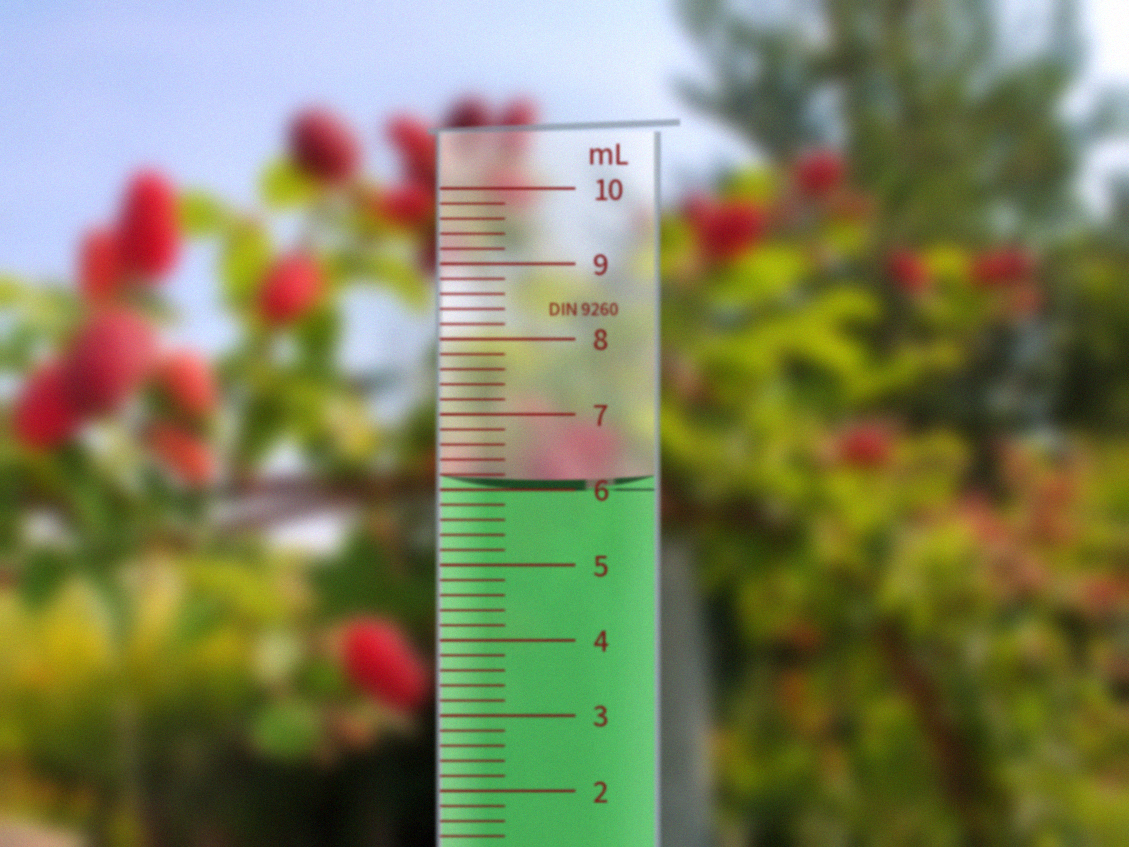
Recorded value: 6 mL
